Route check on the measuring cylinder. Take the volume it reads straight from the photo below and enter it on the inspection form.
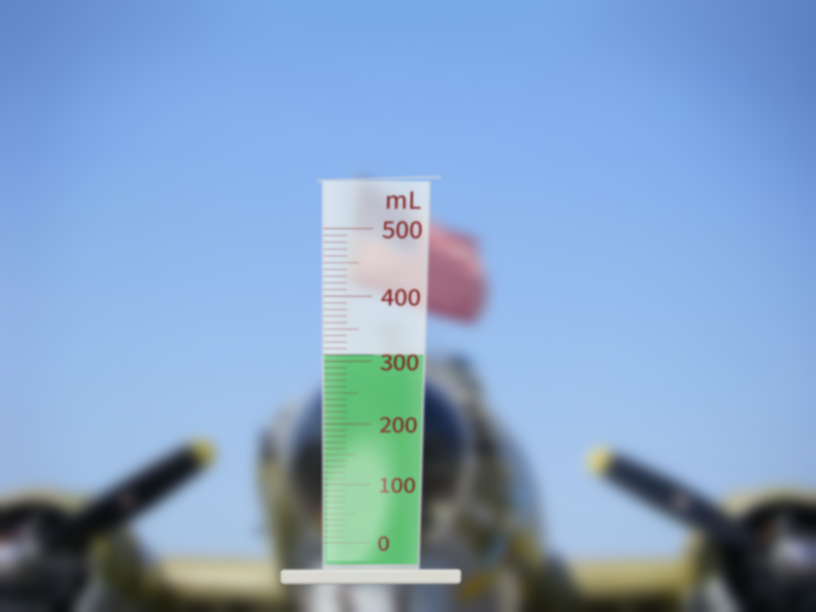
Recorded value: 310 mL
